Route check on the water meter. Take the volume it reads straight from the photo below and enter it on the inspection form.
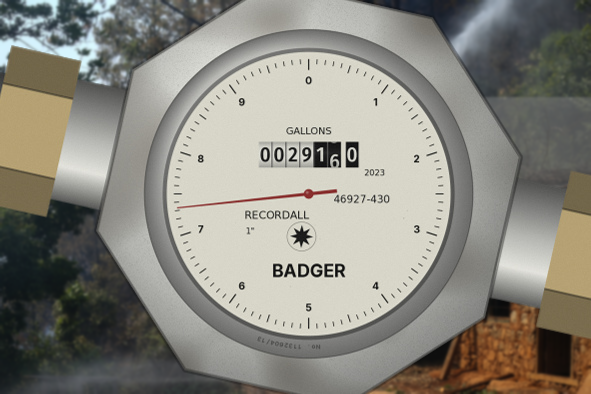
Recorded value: 29157.3 gal
